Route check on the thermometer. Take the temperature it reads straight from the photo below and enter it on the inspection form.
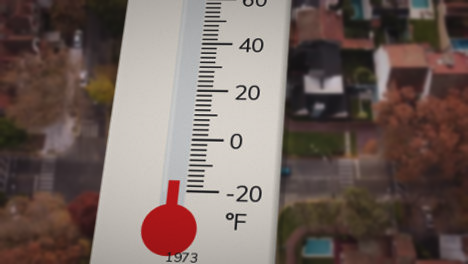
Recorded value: -16 °F
